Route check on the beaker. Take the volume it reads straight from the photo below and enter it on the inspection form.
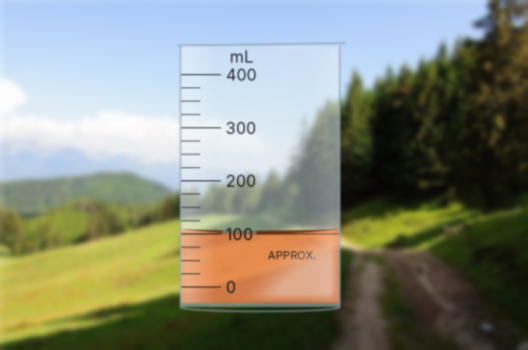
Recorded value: 100 mL
